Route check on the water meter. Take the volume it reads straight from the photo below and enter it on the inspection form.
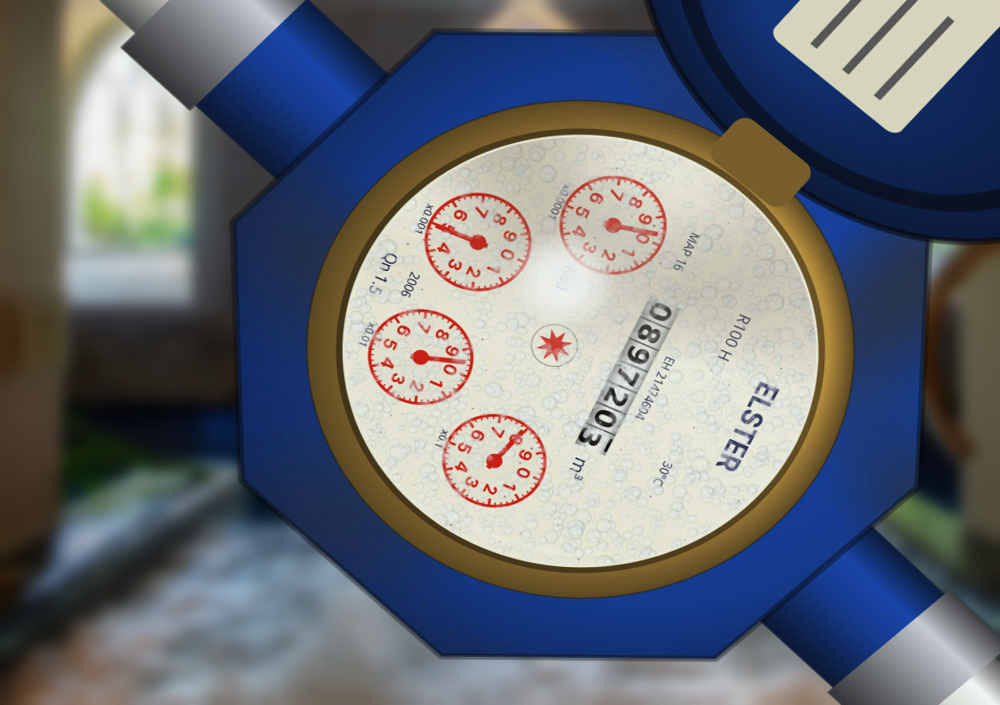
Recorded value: 897202.7949 m³
